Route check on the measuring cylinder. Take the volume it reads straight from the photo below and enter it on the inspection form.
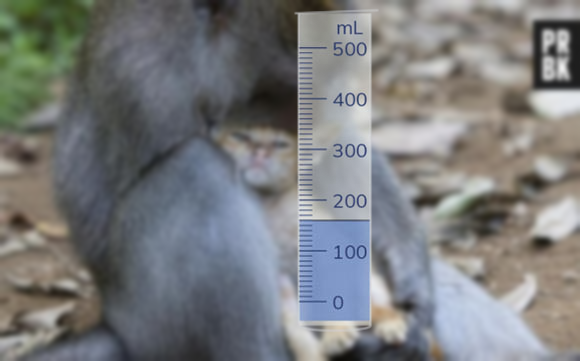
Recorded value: 160 mL
